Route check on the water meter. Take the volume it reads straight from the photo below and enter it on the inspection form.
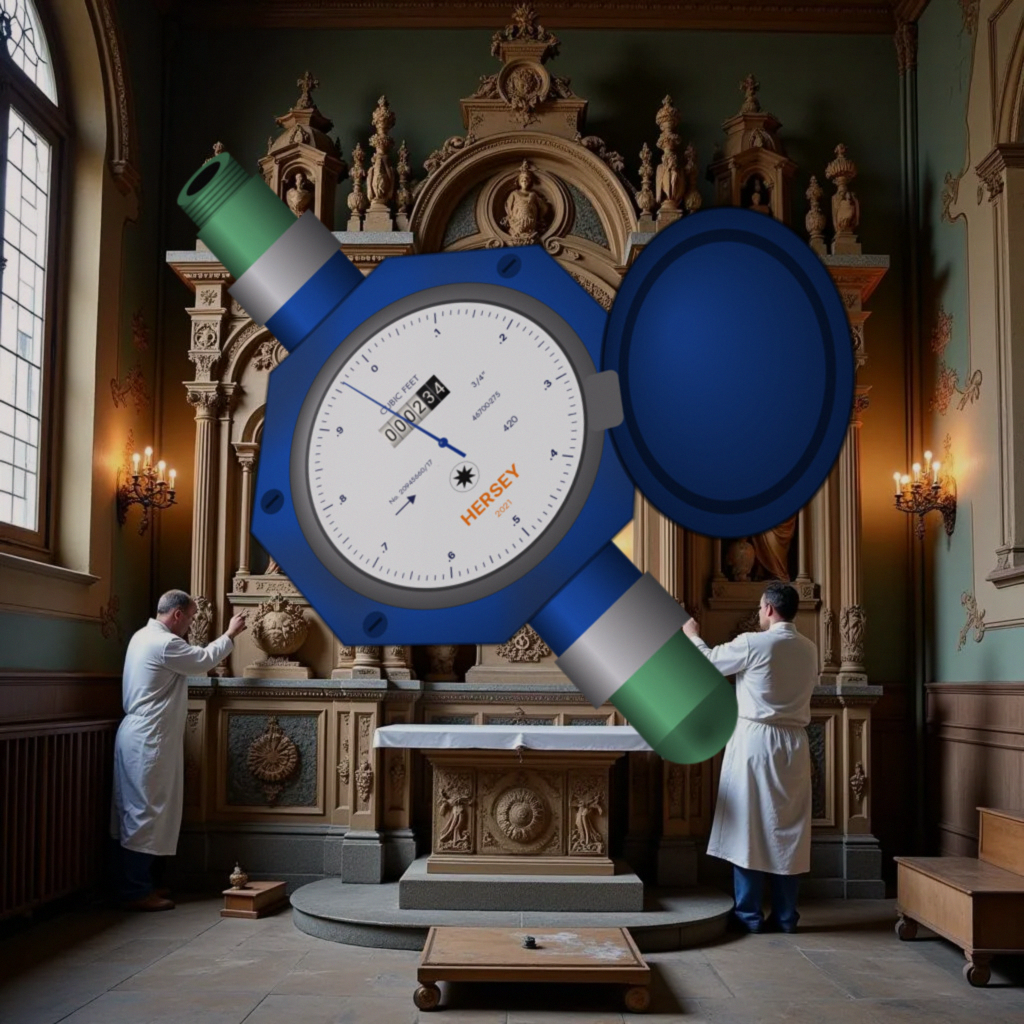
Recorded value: 233.96 ft³
